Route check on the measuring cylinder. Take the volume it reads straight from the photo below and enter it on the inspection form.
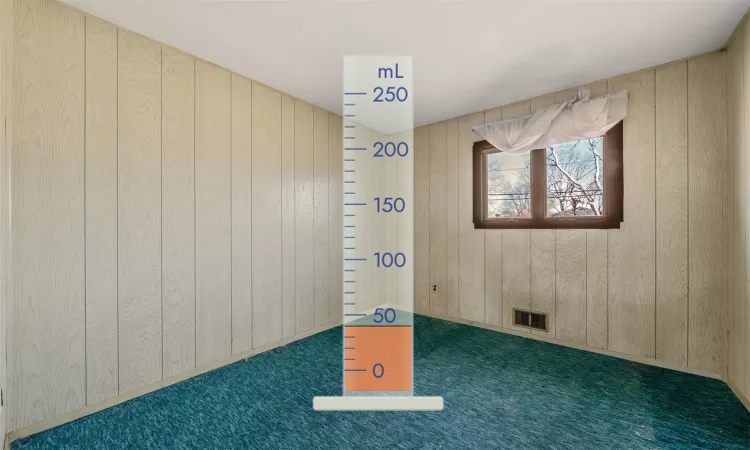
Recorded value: 40 mL
